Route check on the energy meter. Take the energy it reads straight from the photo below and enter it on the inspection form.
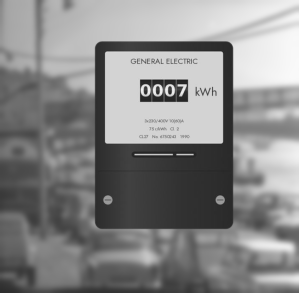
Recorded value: 7 kWh
